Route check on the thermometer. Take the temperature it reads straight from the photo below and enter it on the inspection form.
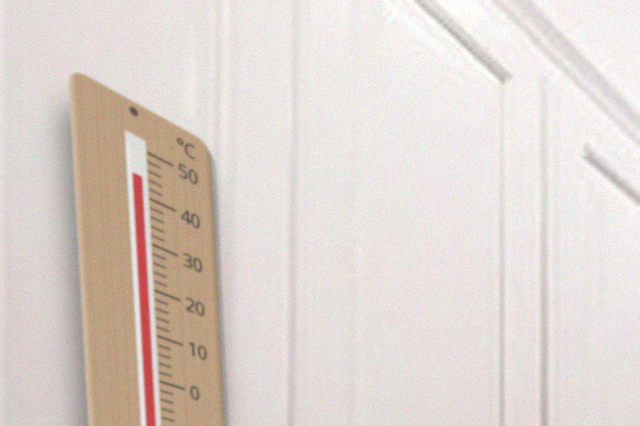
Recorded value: 44 °C
